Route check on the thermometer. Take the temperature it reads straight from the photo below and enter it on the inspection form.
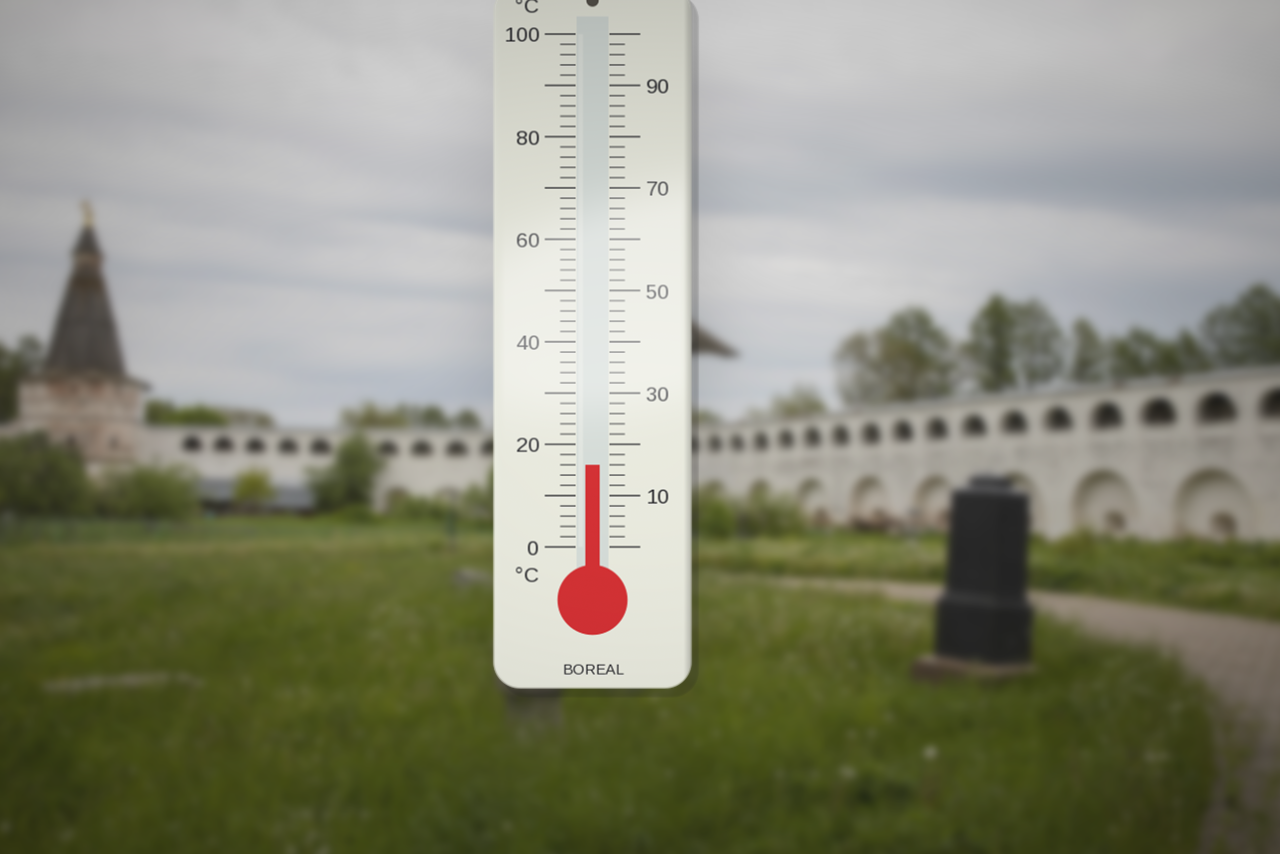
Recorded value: 16 °C
